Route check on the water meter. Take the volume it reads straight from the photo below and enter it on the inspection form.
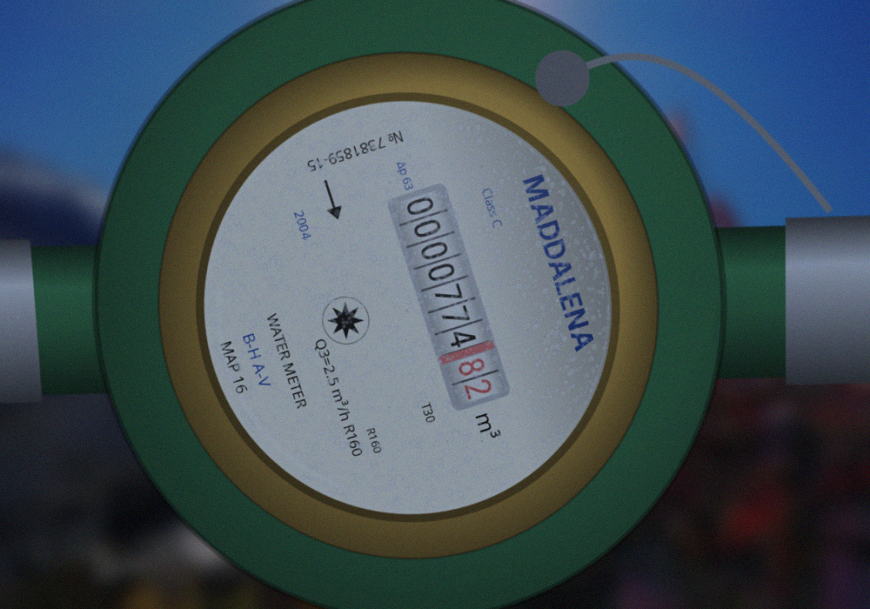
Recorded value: 774.82 m³
